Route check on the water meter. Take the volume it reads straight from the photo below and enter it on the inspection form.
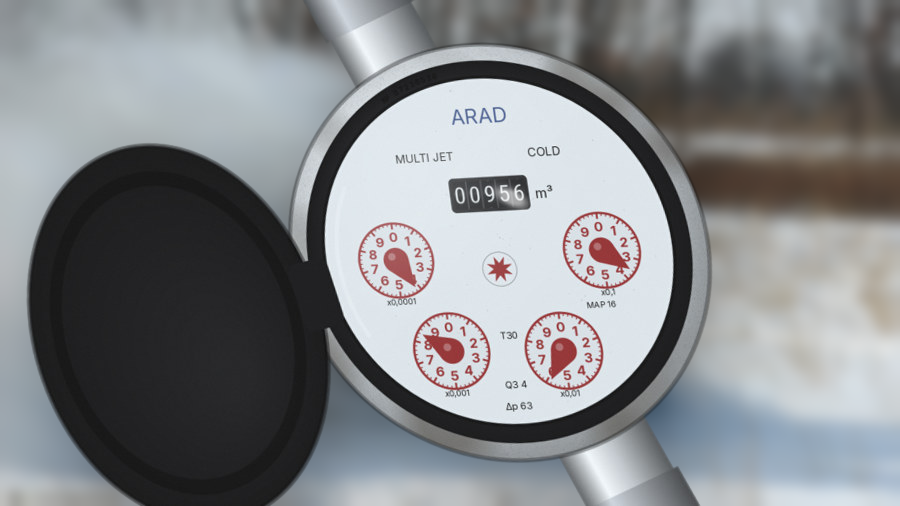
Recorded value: 956.3584 m³
